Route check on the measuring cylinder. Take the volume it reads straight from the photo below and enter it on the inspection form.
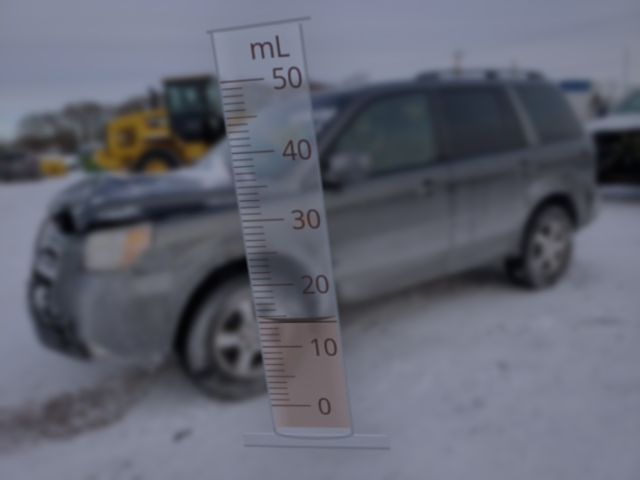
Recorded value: 14 mL
